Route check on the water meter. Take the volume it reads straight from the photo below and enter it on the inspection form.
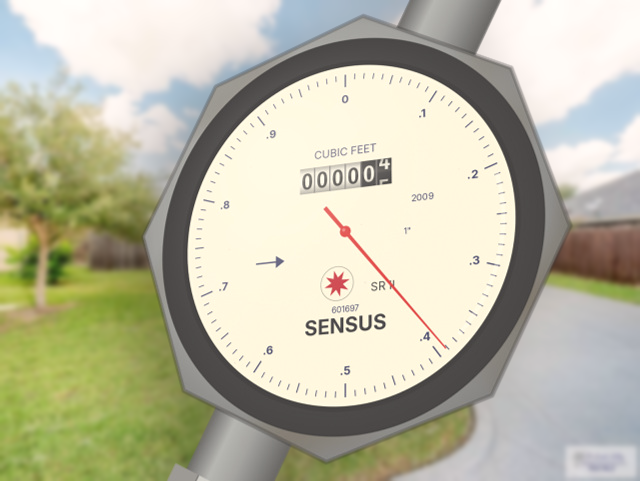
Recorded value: 4.39 ft³
